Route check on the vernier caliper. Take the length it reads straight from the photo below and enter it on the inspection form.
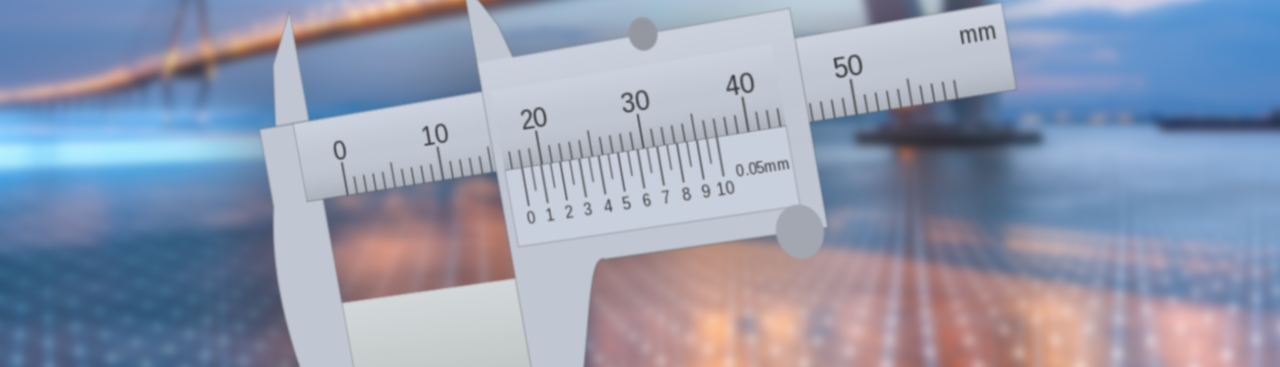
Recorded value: 18.0 mm
